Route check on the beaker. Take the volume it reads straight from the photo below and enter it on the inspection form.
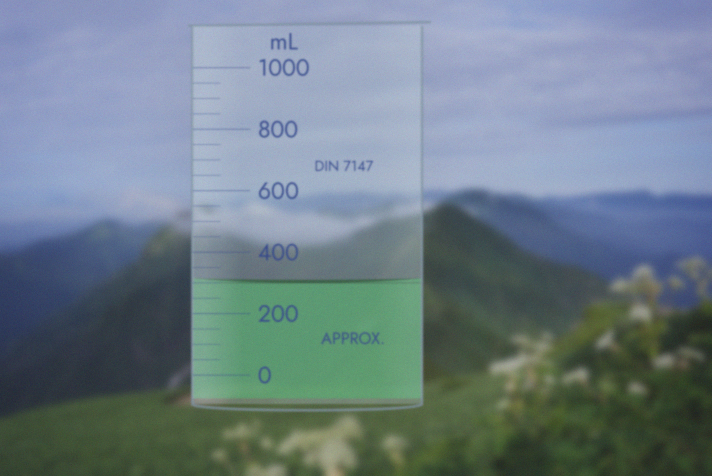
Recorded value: 300 mL
